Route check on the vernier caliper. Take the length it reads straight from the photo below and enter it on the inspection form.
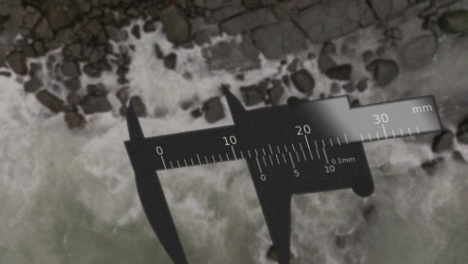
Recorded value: 12.8 mm
